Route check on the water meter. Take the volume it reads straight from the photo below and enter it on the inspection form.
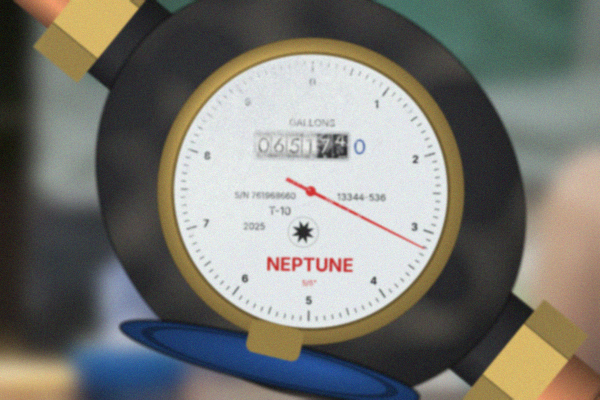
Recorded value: 651743.2 gal
